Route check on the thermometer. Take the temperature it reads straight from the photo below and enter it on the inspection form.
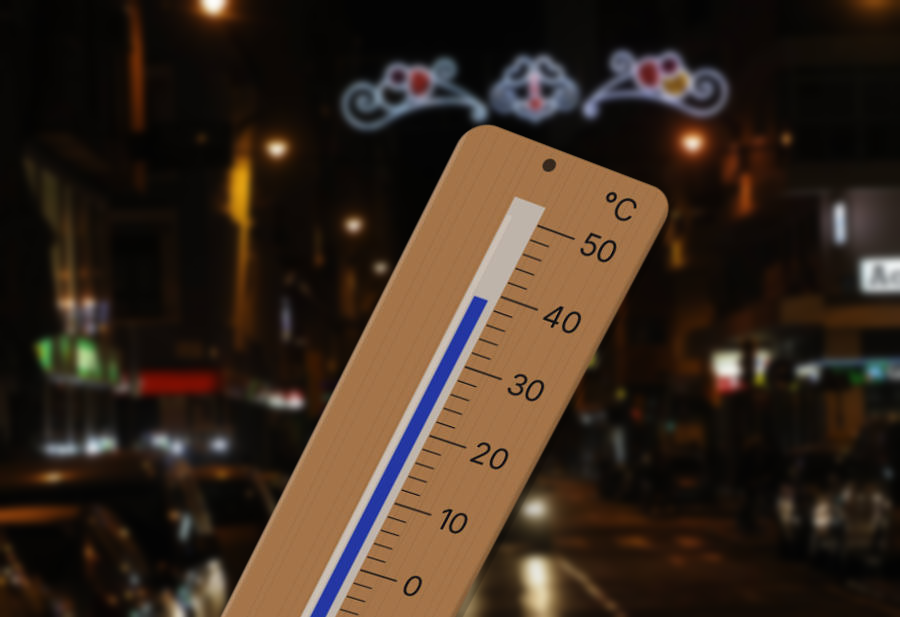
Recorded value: 39 °C
